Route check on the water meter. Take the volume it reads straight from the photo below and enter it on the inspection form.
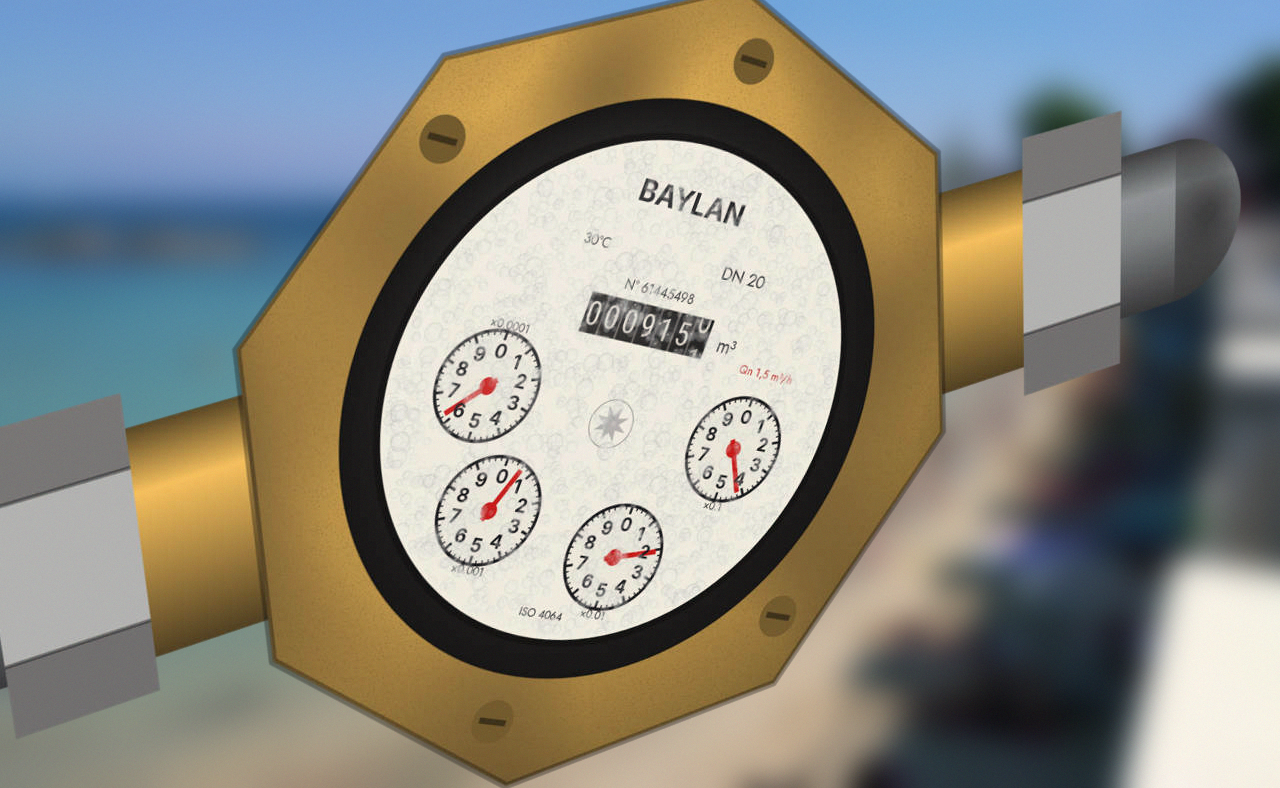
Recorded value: 9150.4206 m³
